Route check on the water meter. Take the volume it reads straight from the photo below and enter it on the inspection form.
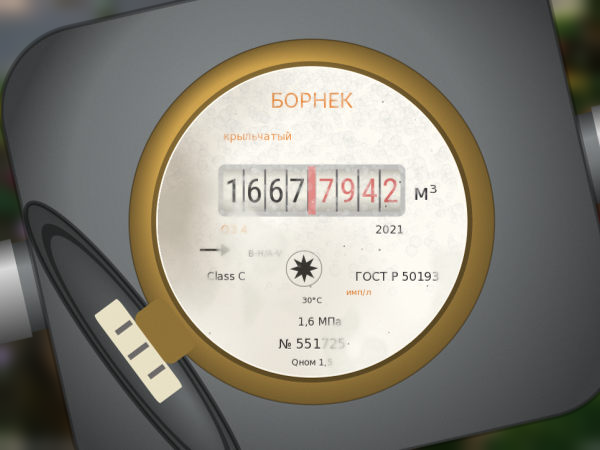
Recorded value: 1667.7942 m³
